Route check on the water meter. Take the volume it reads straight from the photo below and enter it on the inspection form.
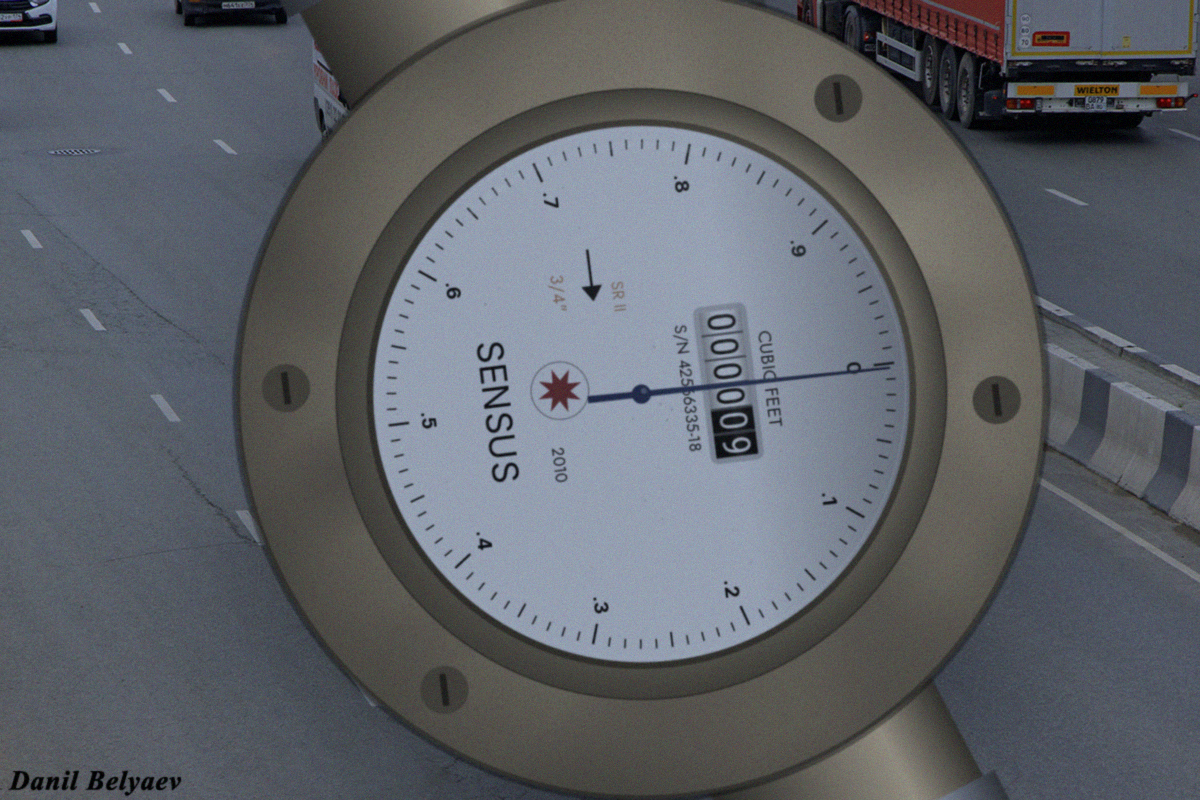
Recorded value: 9.00 ft³
